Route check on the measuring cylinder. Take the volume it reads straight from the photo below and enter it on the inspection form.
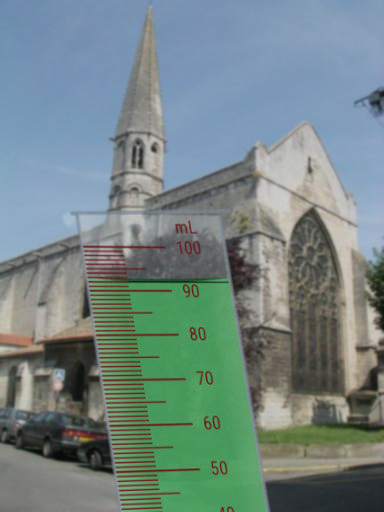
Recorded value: 92 mL
